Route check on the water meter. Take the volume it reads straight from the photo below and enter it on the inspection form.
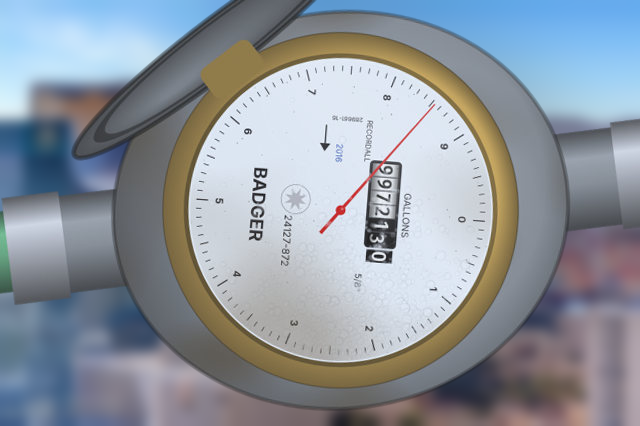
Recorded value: 9972128.5 gal
